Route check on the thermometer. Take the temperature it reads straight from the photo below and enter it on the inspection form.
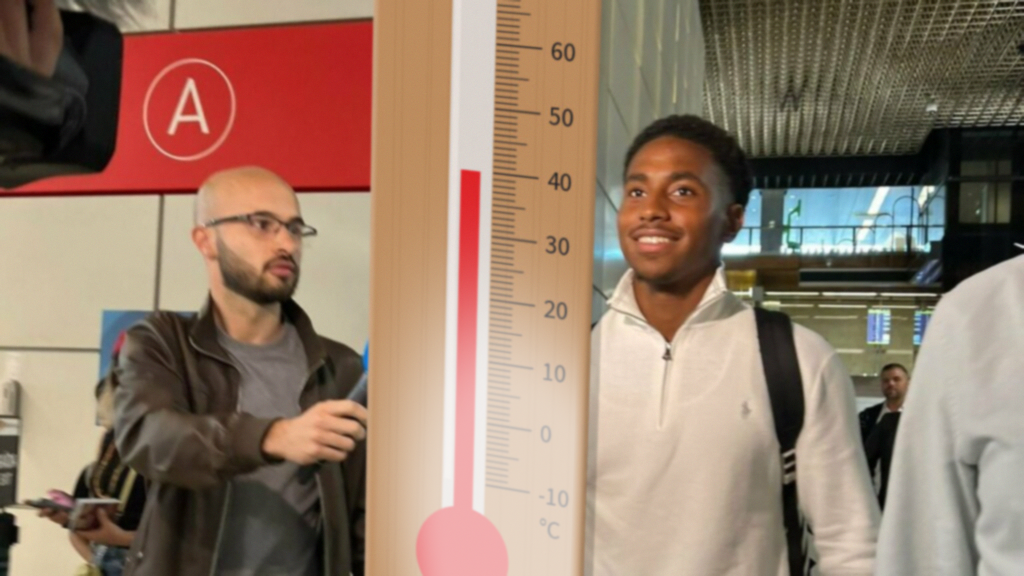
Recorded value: 40 °C
